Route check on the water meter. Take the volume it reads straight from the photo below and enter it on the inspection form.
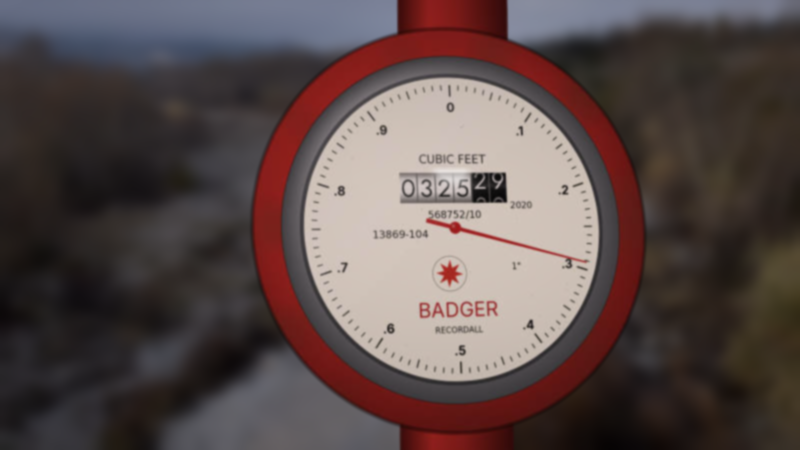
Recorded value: 32529.29 ft³
